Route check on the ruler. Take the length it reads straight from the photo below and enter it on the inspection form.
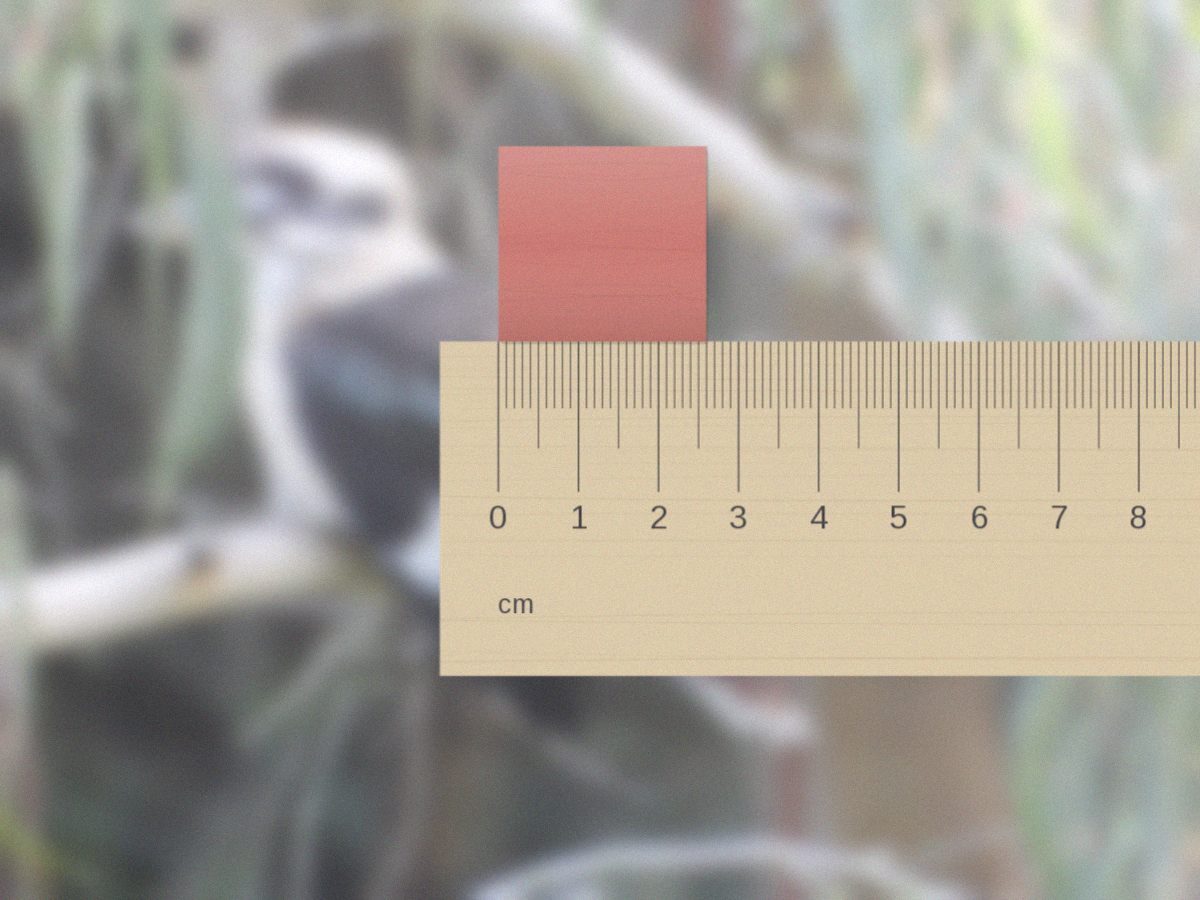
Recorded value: 2.6 cm
